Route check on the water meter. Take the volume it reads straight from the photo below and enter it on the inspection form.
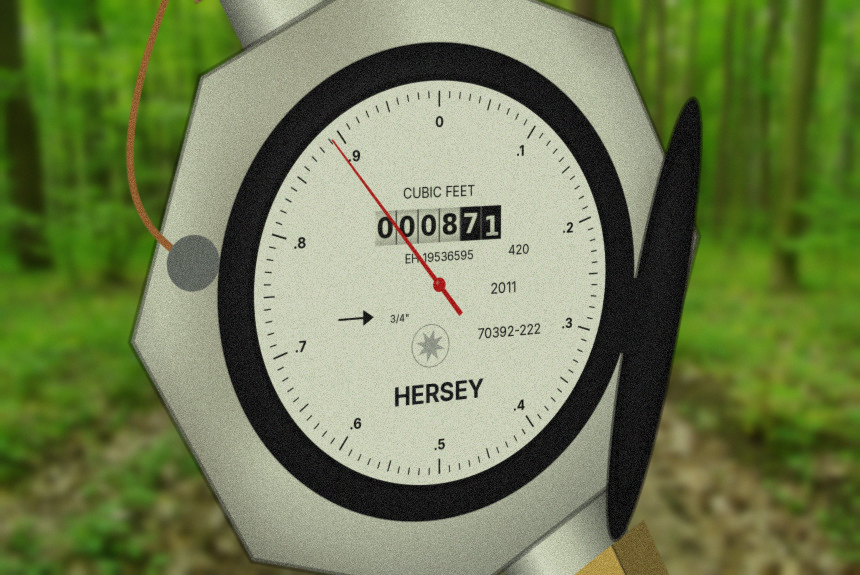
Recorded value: 870.89 ft³
